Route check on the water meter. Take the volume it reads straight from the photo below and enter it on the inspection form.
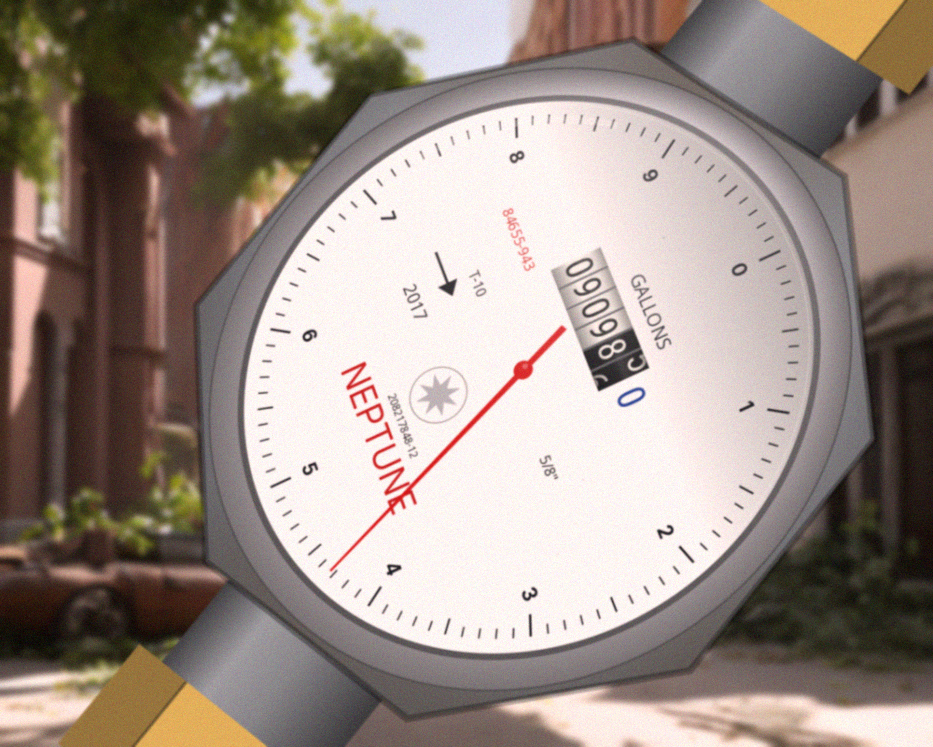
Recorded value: 909854.3 gal
